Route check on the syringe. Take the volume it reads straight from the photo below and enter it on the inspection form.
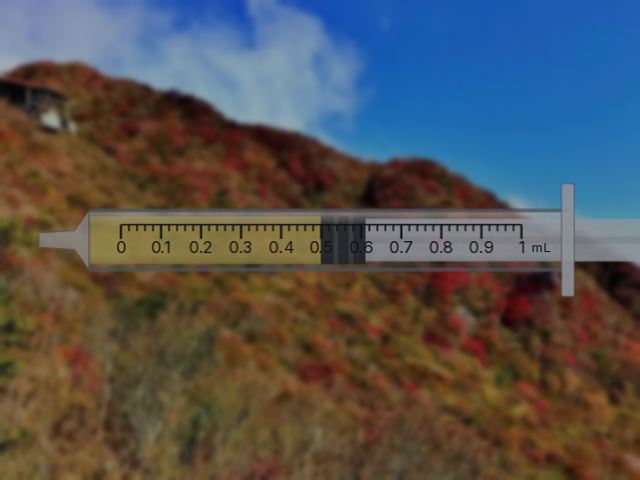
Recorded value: 0.5 mL
